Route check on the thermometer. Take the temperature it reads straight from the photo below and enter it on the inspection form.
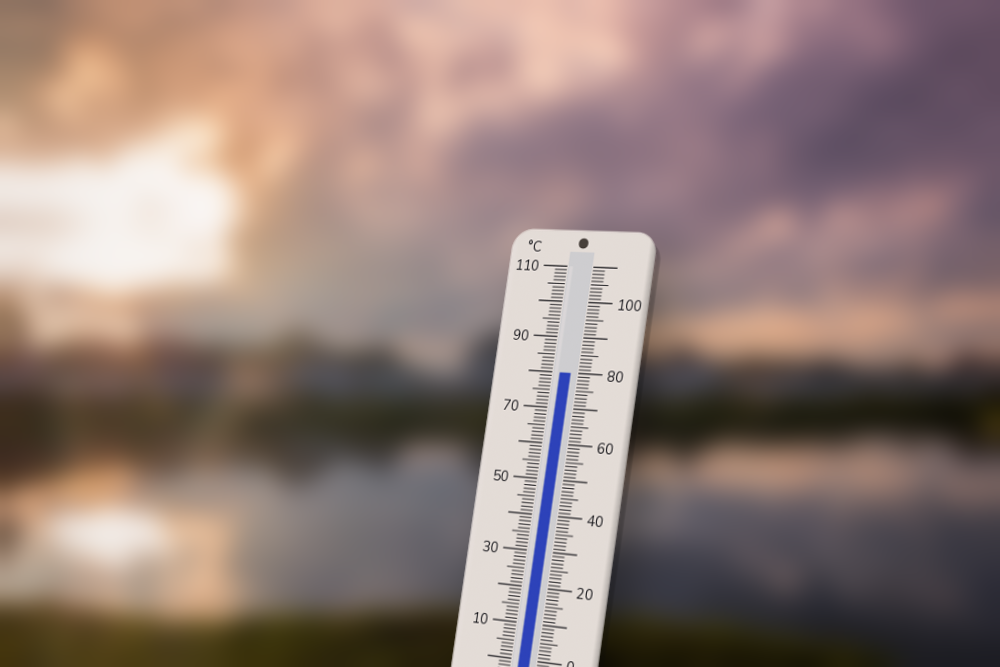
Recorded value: 80 °C
